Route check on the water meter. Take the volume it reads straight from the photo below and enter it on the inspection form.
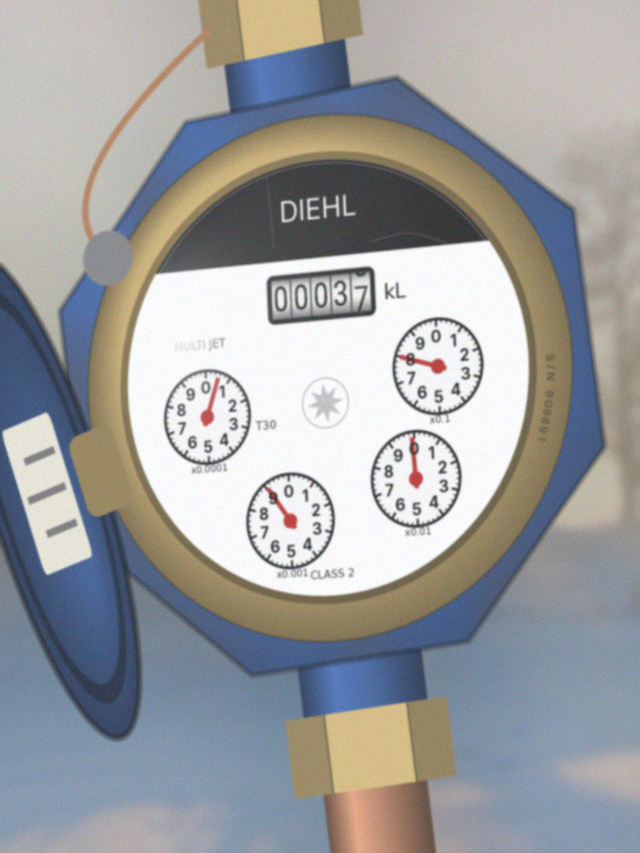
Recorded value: 36.7990 kL
